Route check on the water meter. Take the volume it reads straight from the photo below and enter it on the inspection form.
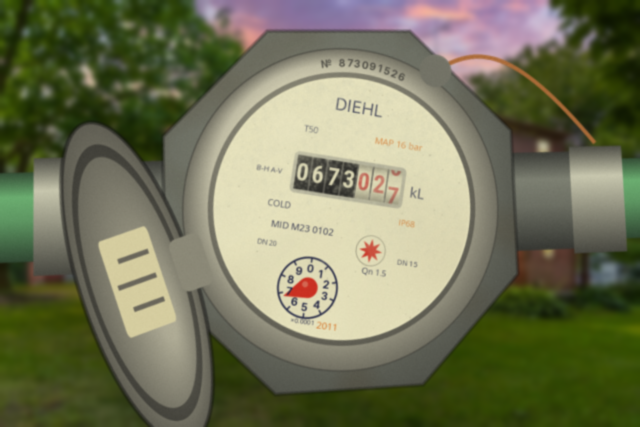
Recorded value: 673.0266 kL
